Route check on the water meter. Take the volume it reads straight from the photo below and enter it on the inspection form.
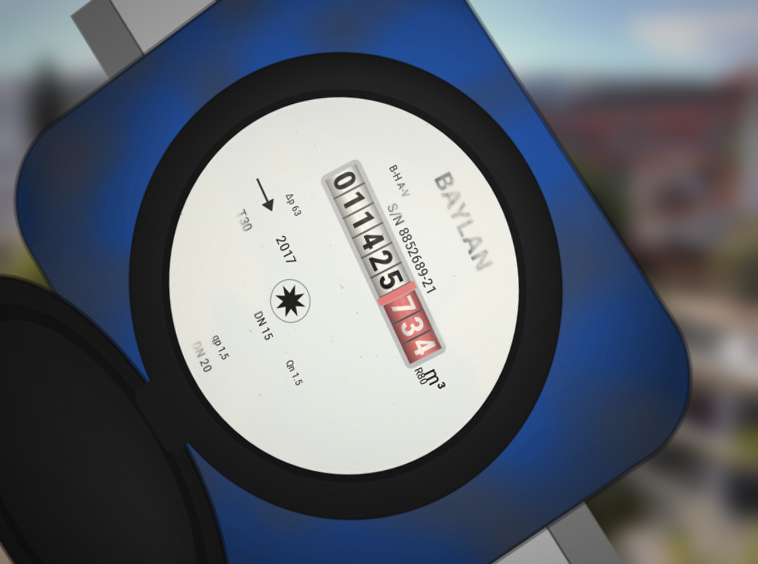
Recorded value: 11425.734 m³
